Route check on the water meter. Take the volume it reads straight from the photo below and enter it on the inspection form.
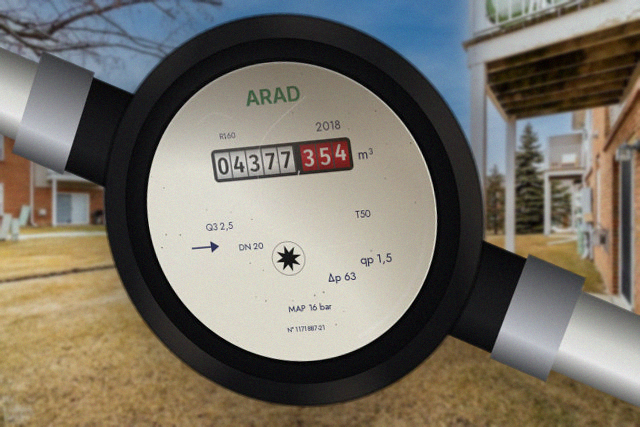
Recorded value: 4377.354 m³
